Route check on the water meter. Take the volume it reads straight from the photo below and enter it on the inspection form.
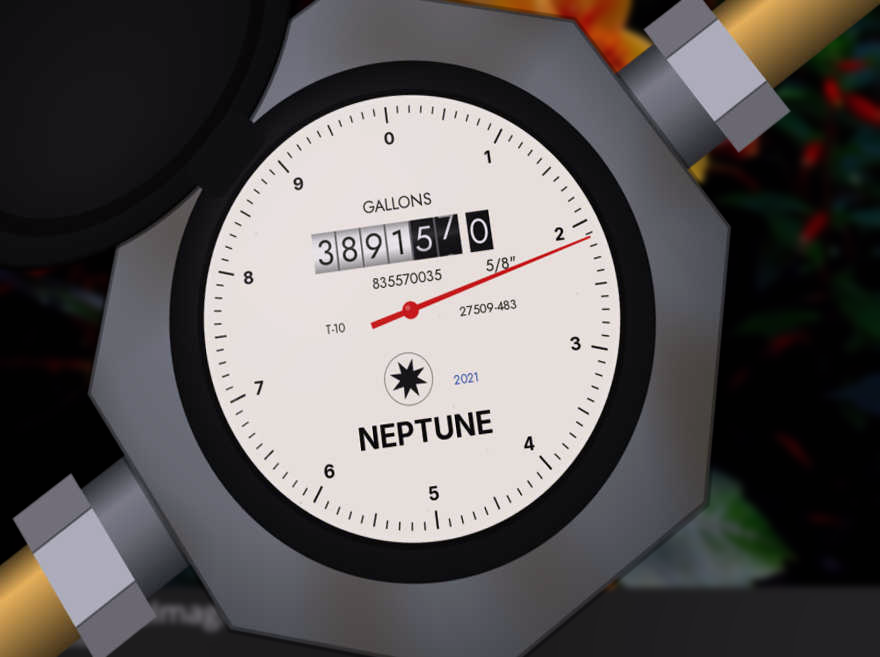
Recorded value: 3891572.1 gal
